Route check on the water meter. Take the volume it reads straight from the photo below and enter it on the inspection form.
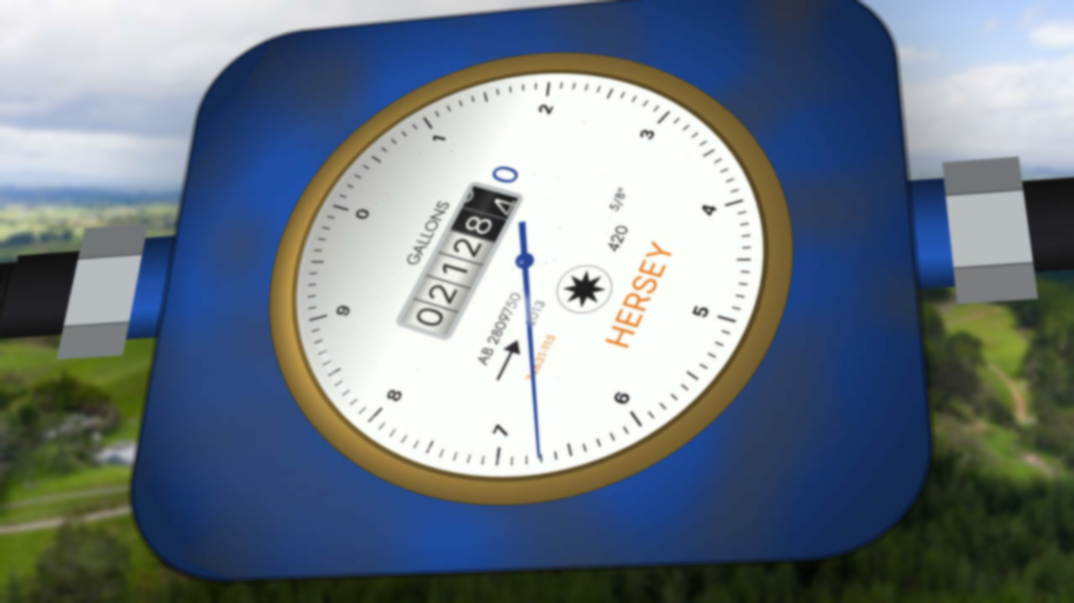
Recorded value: 212836.7 gal
